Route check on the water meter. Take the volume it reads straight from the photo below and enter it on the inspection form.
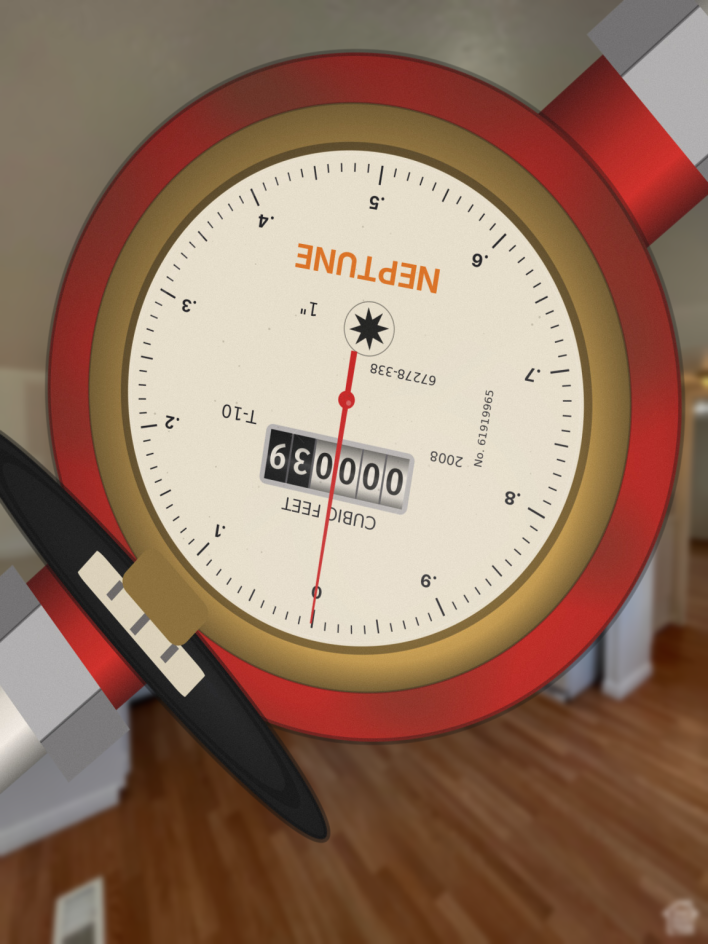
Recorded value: 39.00 ft³
